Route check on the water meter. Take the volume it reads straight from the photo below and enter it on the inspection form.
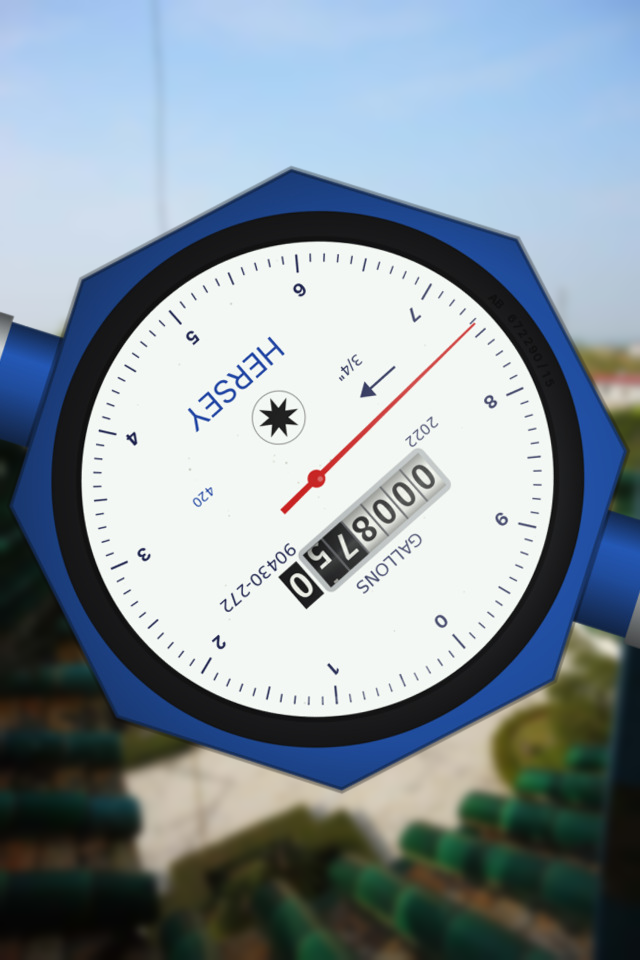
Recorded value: 8747.4 gal
